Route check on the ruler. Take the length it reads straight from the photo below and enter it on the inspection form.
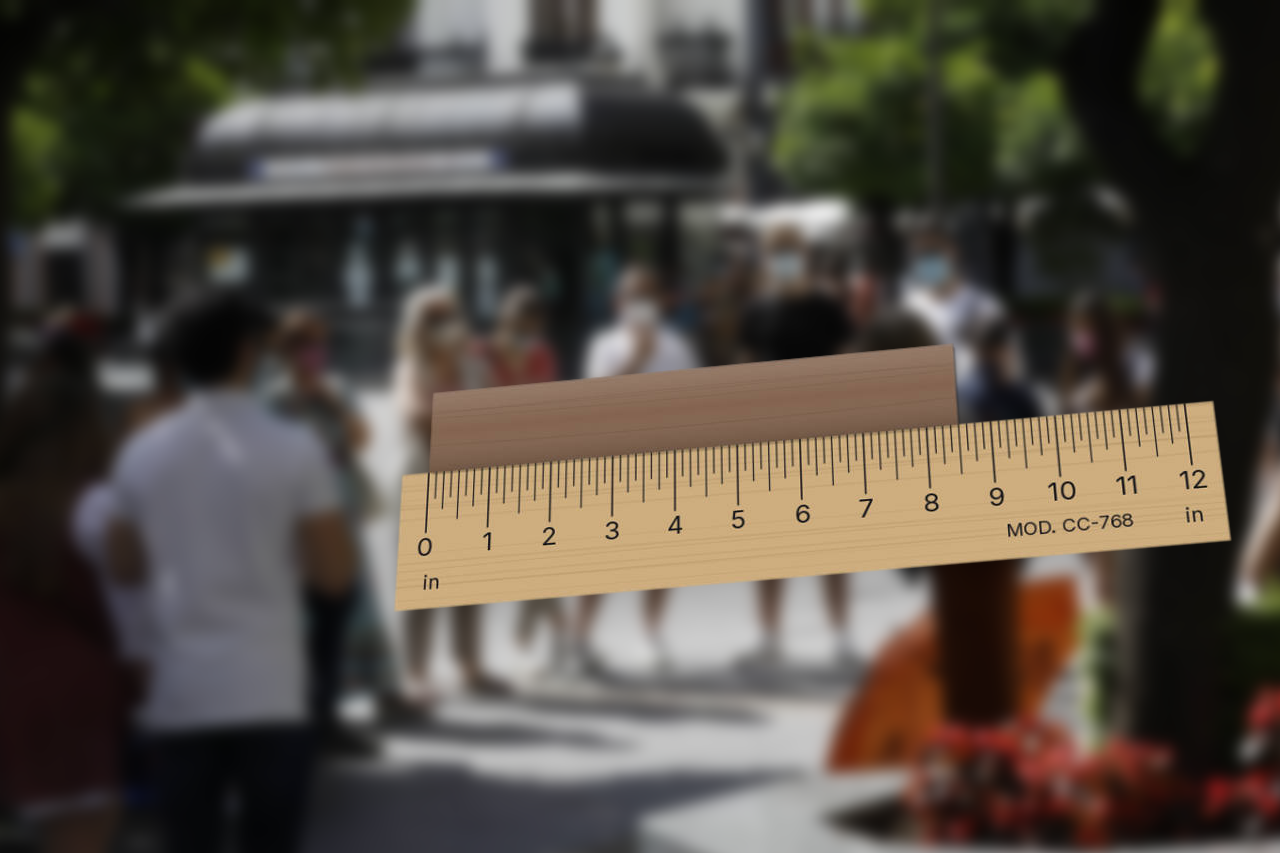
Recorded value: 8.5 in
